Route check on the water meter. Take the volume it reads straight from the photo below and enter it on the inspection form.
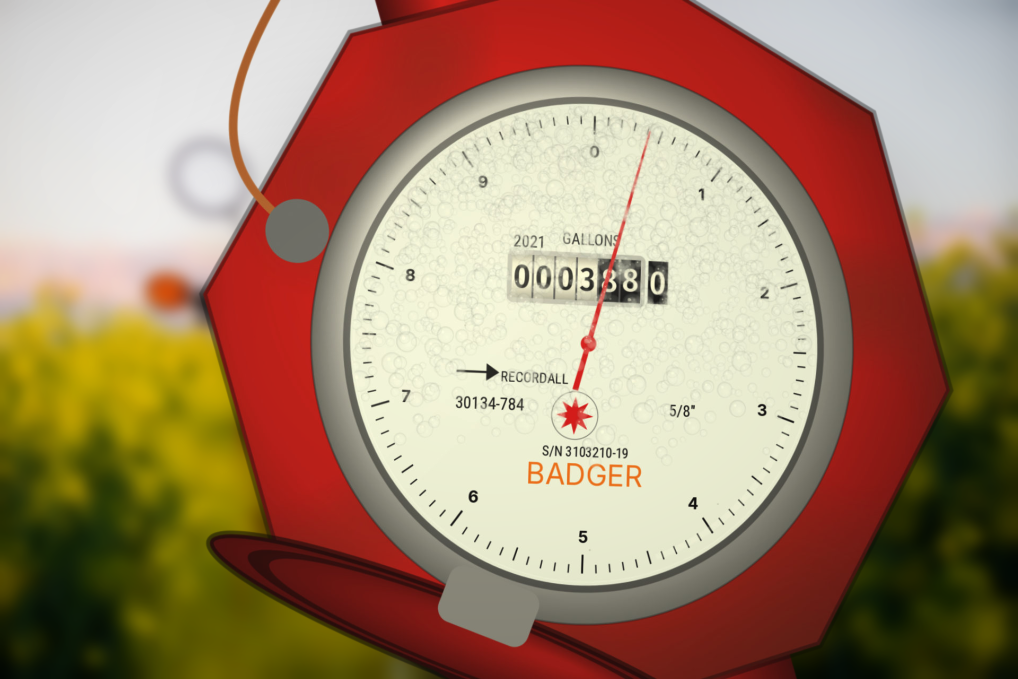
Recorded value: 3880.4 gal
